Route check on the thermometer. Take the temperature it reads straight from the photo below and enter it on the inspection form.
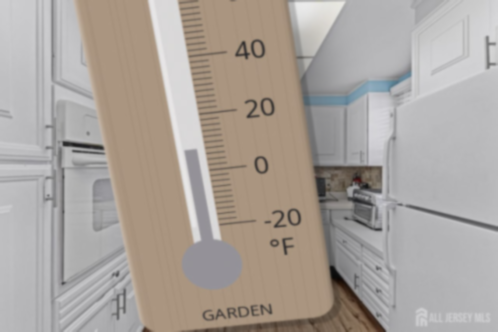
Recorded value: 8 °F
